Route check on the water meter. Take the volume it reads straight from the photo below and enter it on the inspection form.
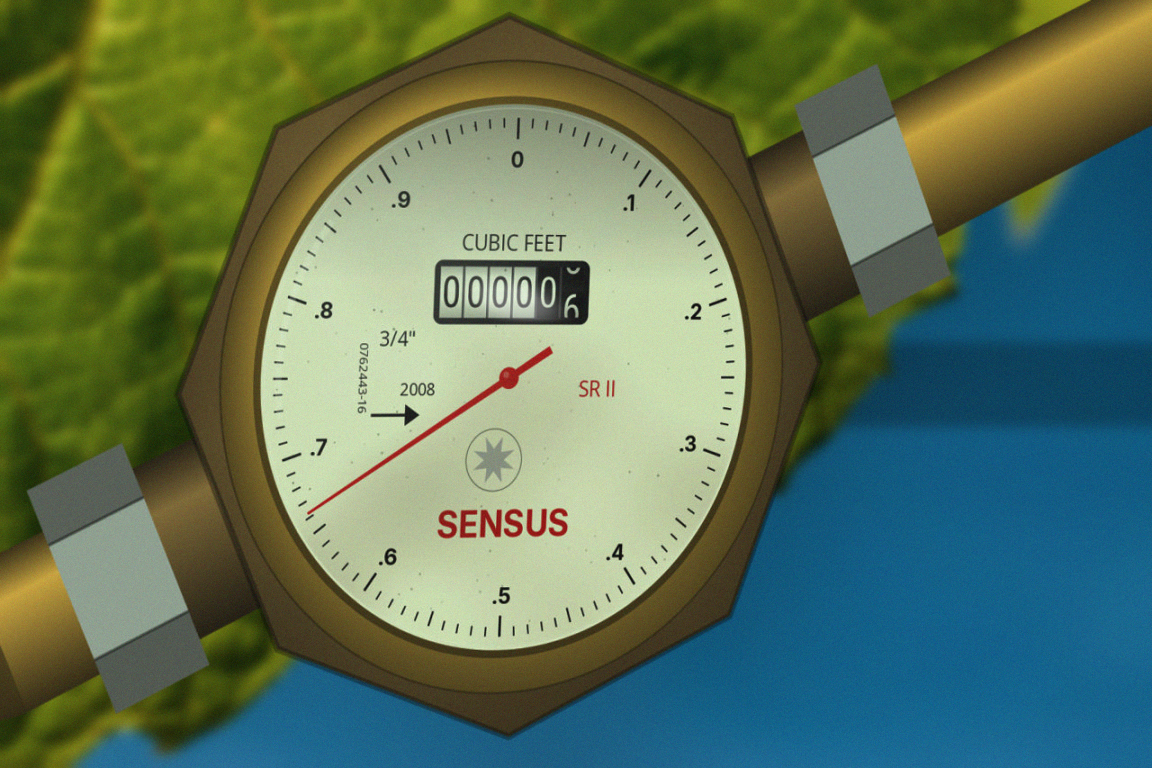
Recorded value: 5.66 ft³
